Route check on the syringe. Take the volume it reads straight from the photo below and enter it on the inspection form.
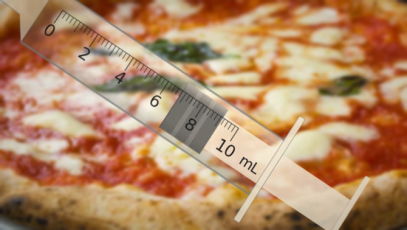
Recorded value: 6.8 mL
